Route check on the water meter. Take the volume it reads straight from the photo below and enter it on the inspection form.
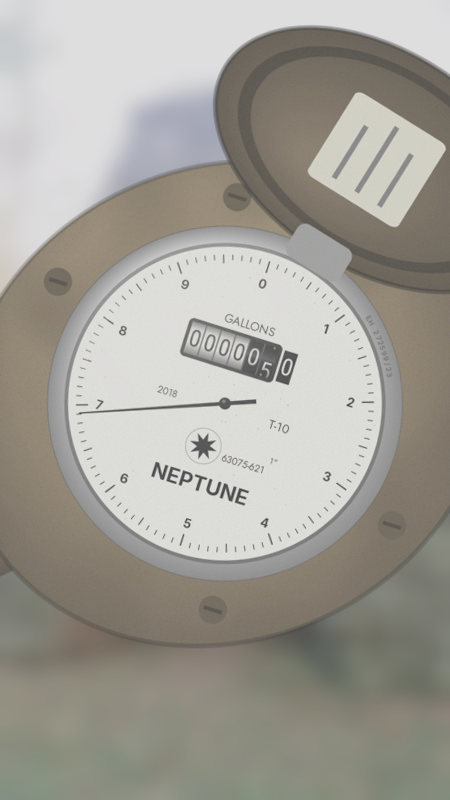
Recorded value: 46.9 gal
